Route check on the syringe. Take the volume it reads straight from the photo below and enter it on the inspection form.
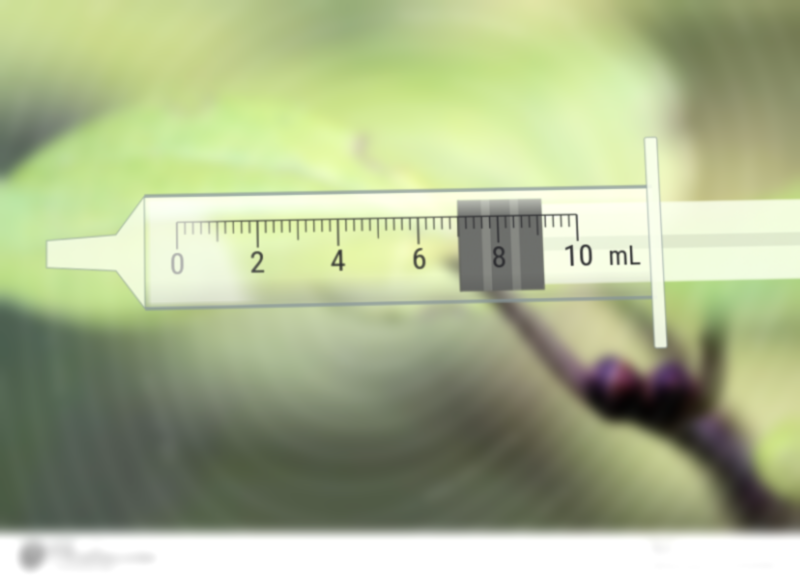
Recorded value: 7 mL
